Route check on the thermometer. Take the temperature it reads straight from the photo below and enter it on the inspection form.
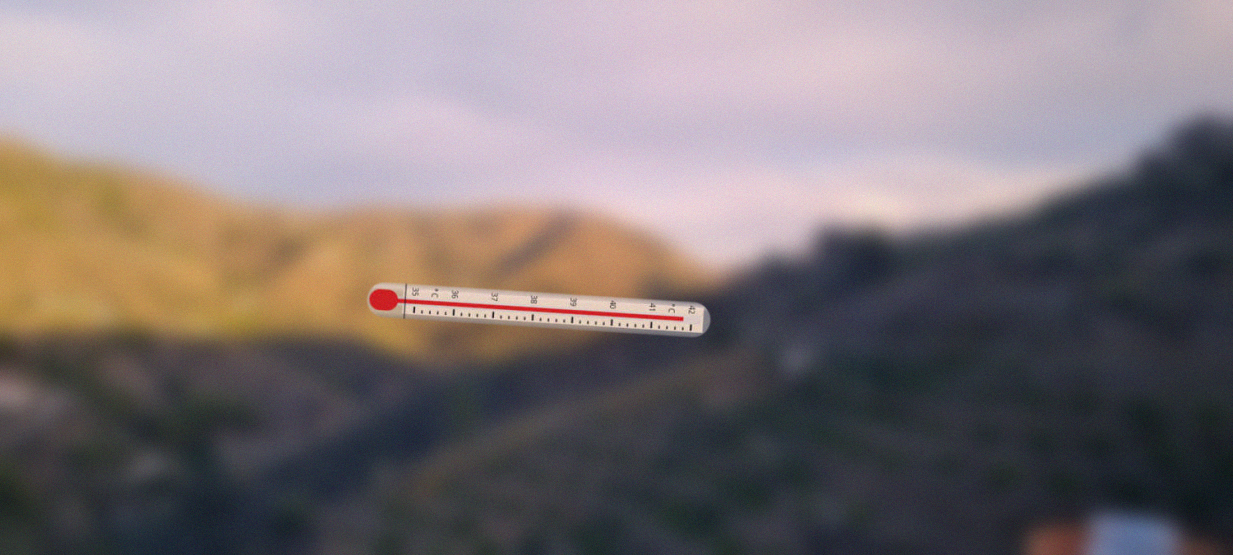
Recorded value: 41.8 °C
